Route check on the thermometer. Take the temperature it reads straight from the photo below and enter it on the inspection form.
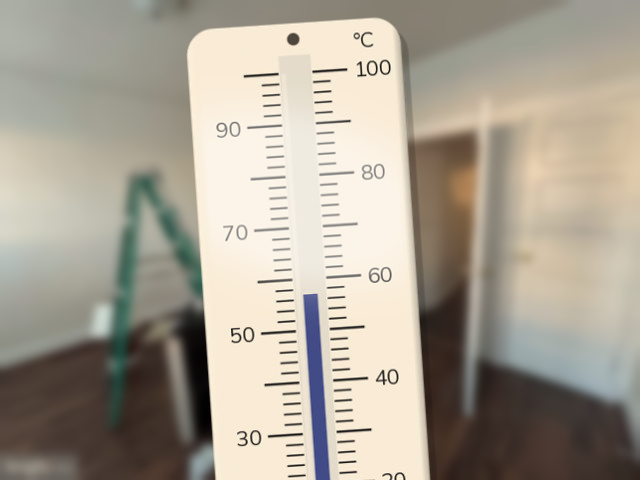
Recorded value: 57 °C
